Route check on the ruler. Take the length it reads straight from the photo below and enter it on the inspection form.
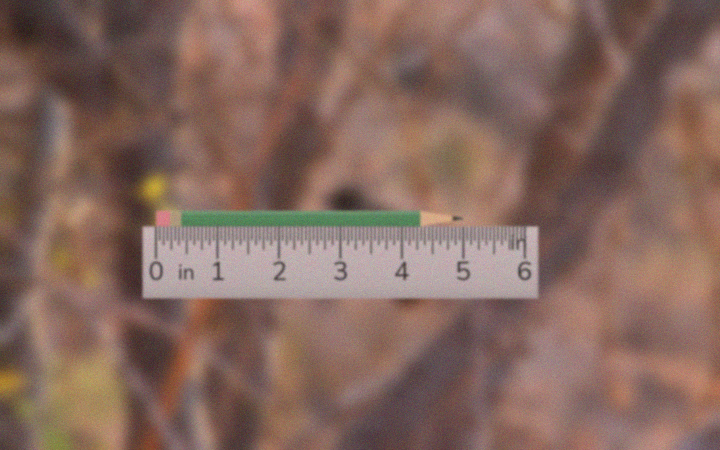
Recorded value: 5 in
